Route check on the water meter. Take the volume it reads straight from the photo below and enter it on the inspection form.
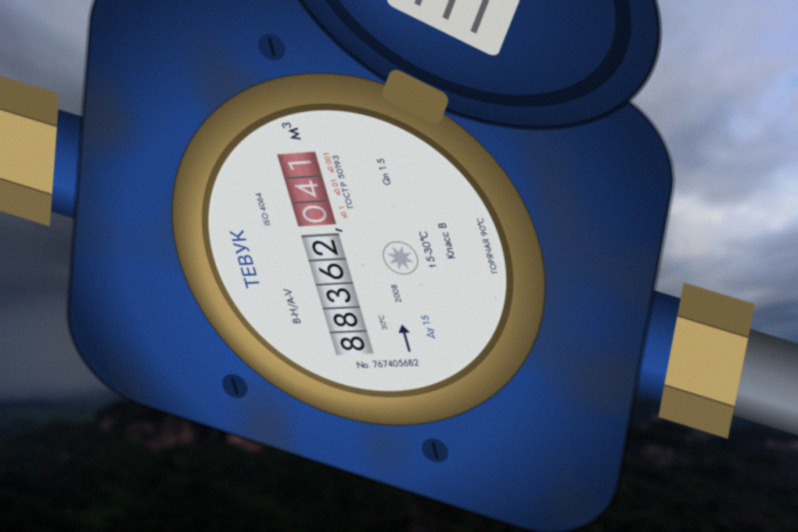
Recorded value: 88362.041 m³
